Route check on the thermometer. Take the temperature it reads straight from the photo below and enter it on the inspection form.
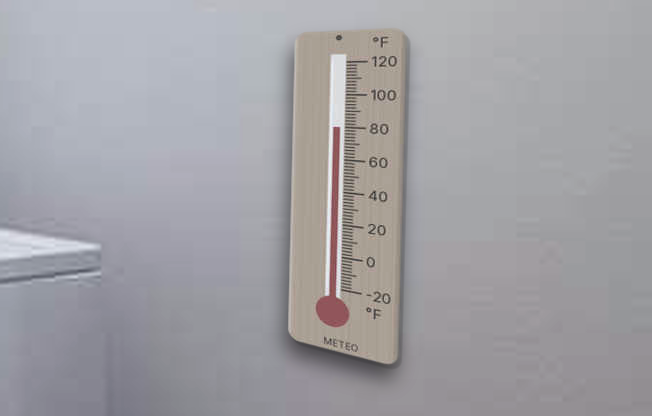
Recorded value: 80 °F
